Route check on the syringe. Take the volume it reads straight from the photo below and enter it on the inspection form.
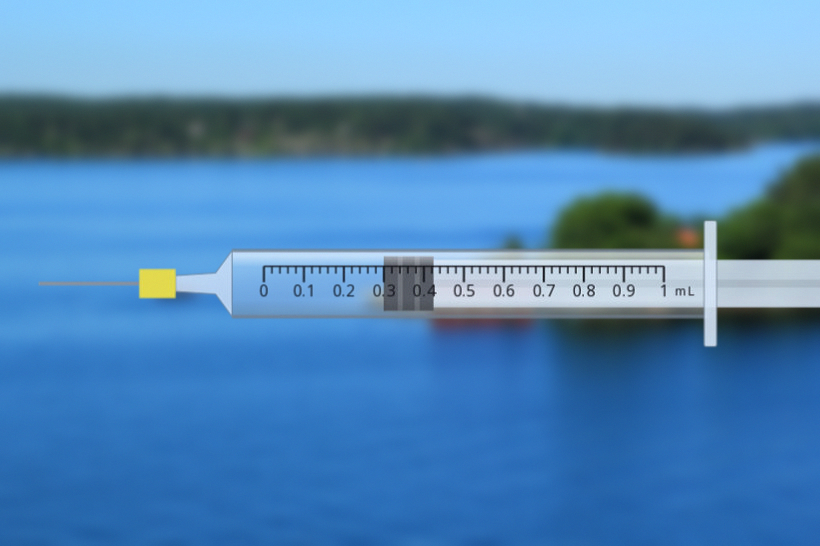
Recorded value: 0.3 mL
